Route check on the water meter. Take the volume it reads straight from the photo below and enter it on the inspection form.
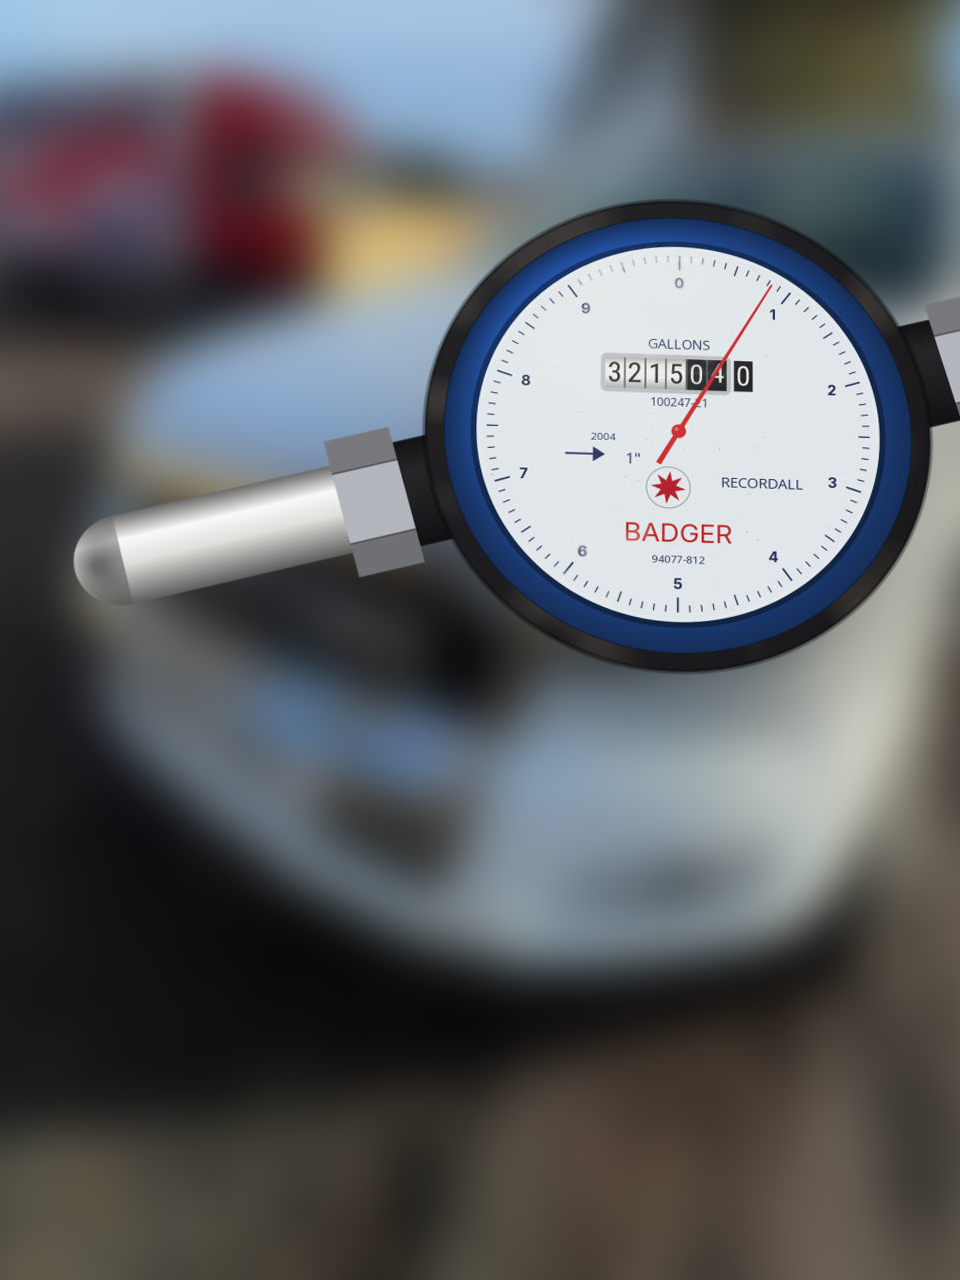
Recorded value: 3215040.8 gal
